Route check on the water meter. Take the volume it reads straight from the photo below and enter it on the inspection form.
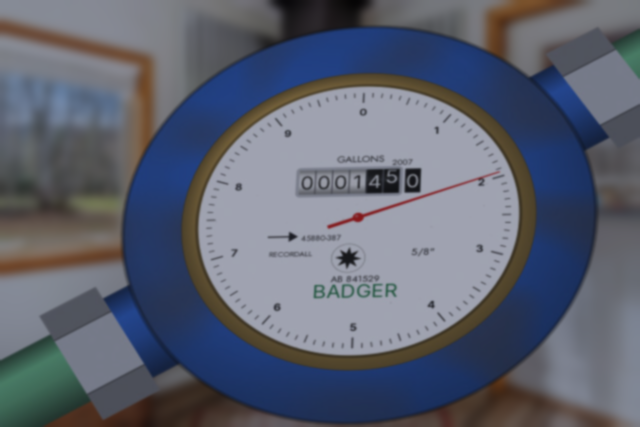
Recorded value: 1451.9 gal
